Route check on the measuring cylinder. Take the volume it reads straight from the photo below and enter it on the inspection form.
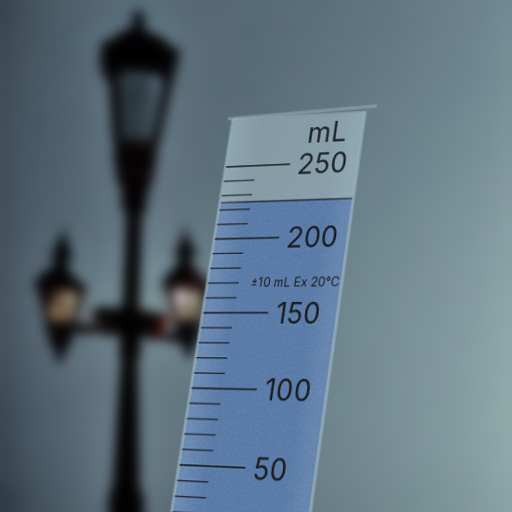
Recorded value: 225 mL
